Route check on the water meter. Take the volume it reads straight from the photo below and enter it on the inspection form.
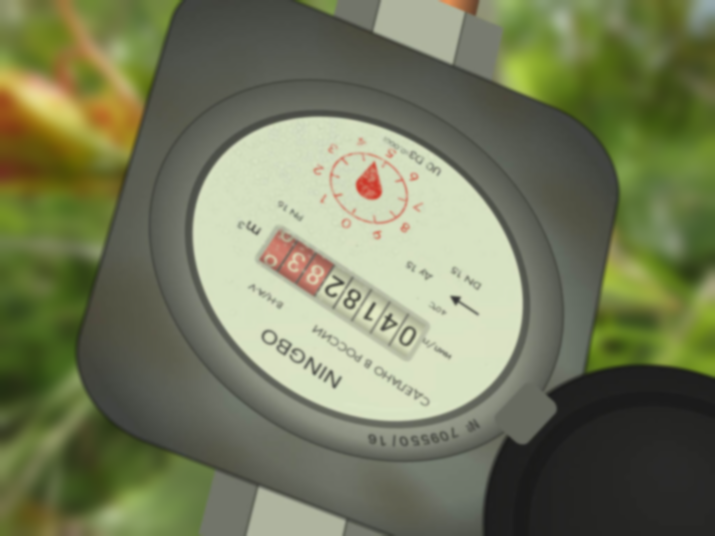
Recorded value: 4182.8384 m³
